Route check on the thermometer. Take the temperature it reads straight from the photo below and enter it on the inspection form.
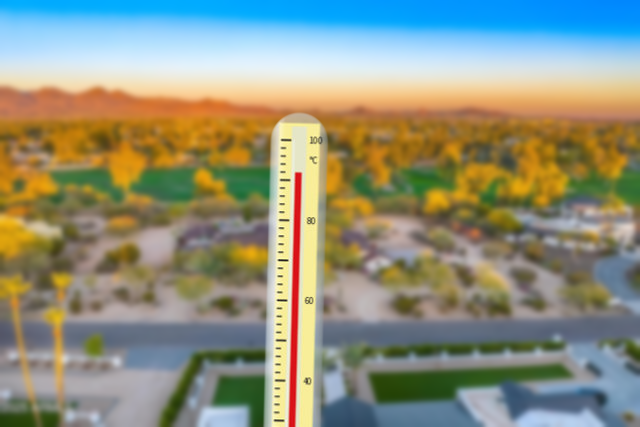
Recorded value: 92 °C
